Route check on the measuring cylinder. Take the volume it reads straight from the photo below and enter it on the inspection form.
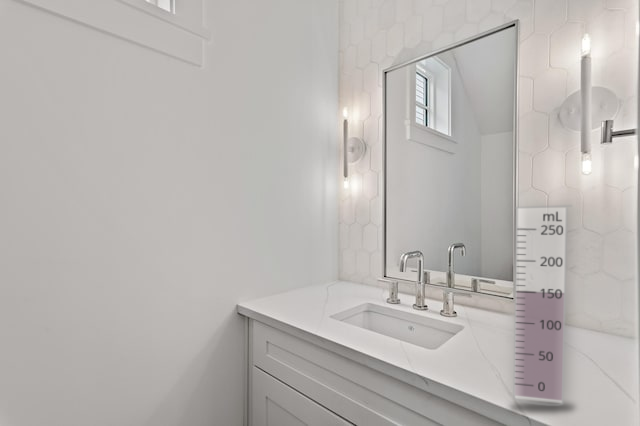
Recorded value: 150 mL
